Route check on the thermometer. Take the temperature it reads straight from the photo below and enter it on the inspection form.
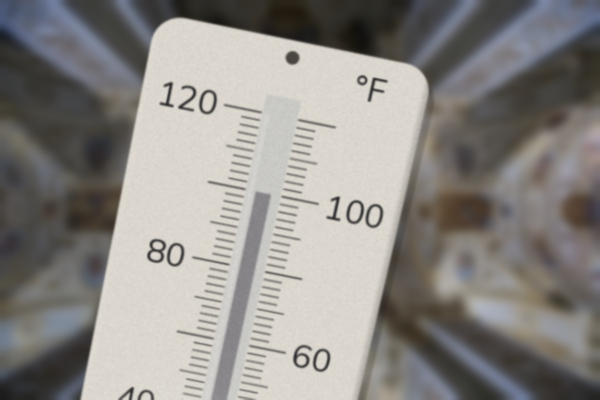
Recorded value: 100 °F
